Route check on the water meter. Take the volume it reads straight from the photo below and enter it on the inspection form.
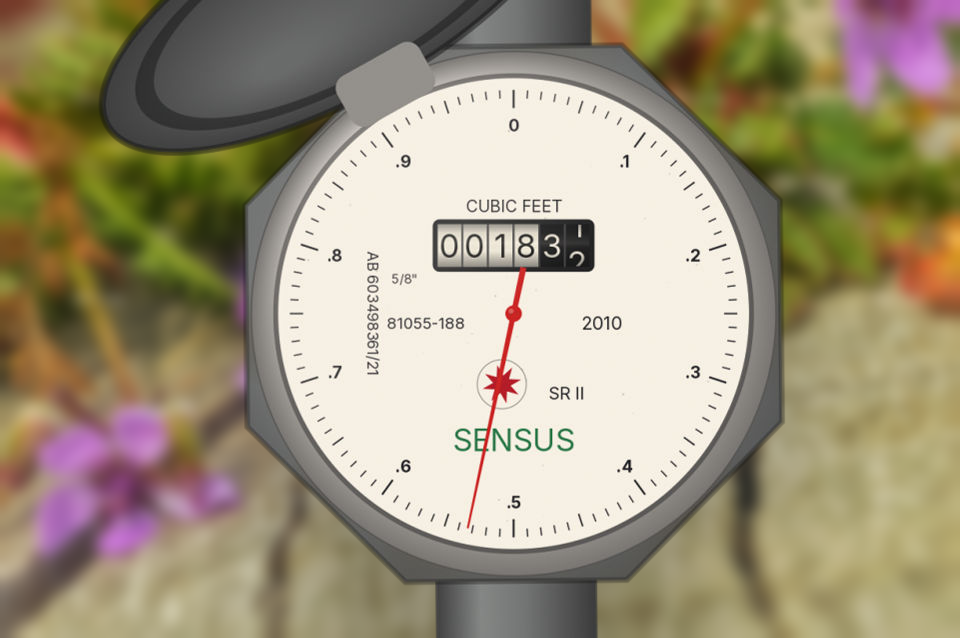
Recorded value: 1831.53 ft³
